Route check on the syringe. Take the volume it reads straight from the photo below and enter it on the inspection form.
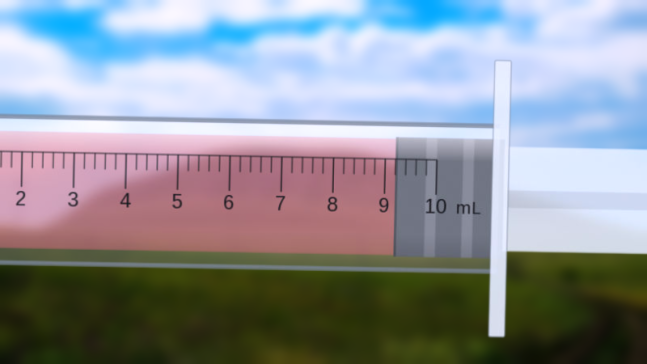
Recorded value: 9.2 mL
